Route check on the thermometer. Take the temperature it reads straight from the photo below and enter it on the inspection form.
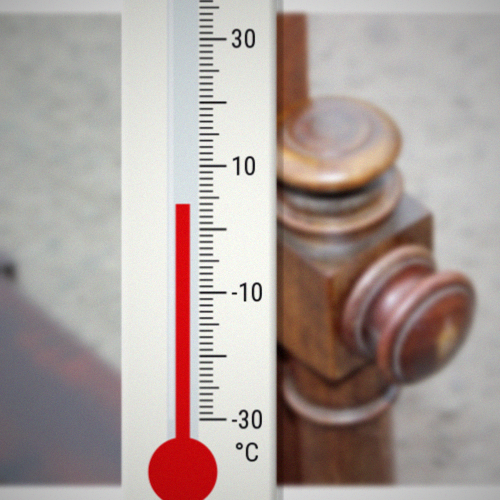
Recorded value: 4 °C
